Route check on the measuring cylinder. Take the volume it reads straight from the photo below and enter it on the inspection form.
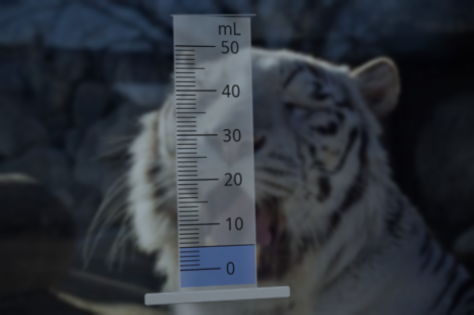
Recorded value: 5 mL
